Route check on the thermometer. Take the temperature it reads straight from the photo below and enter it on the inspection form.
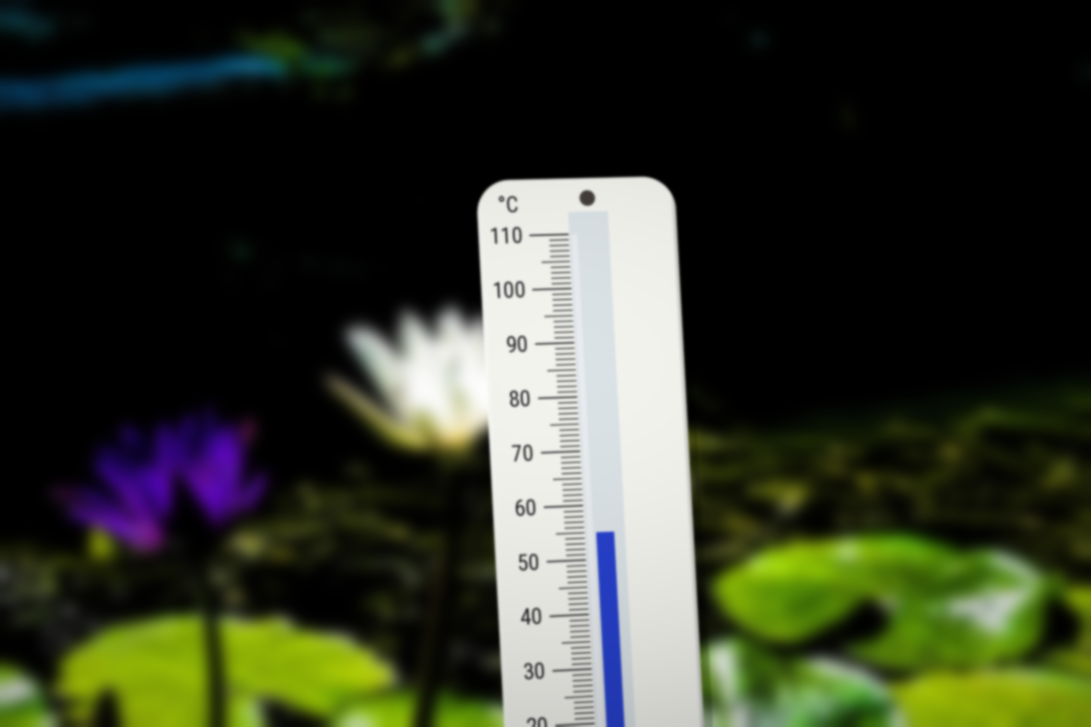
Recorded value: 55 °C
